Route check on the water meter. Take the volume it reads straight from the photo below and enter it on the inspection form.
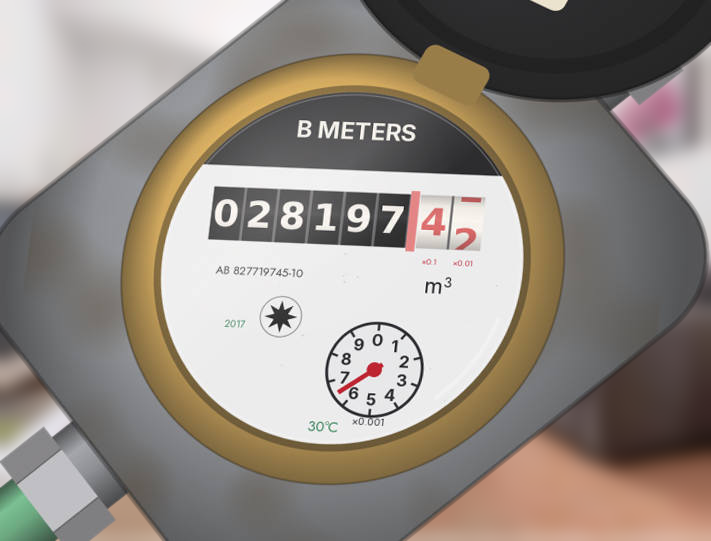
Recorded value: 28197.416 m³
